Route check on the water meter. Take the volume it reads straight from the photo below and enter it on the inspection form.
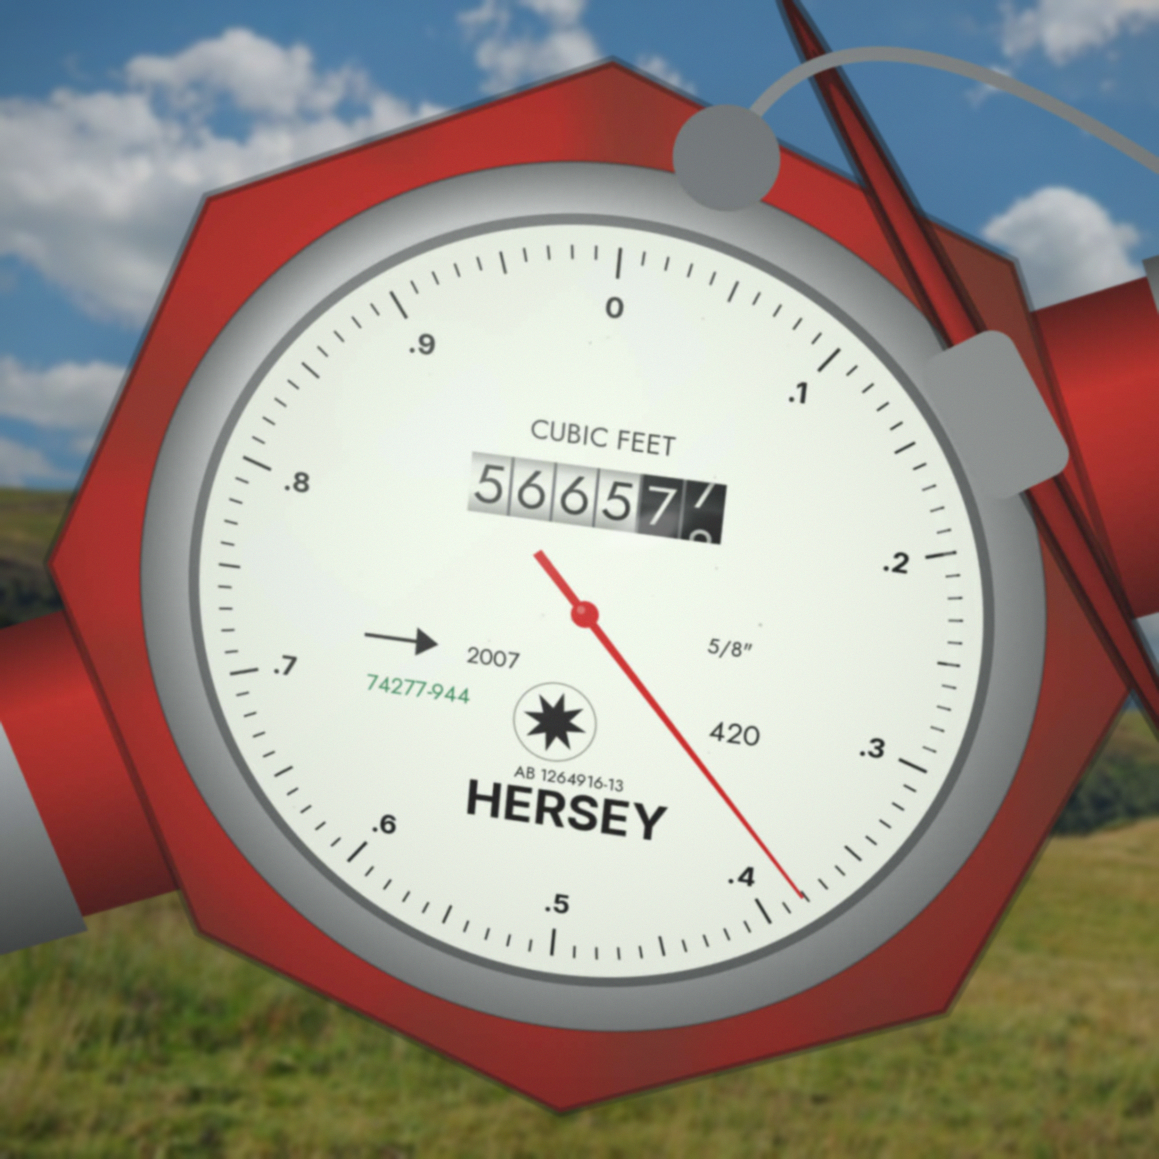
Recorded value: 566577.38 ft³
